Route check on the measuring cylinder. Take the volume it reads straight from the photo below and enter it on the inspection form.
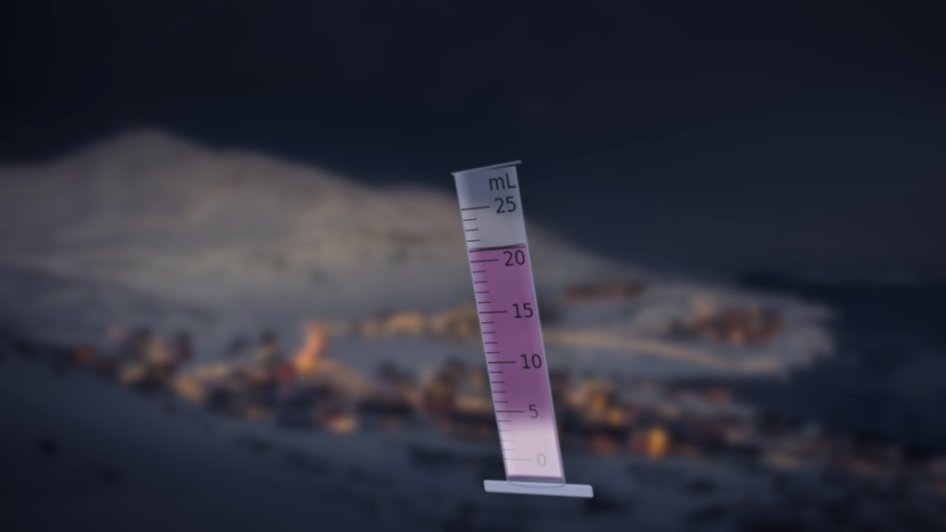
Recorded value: 21 mL
